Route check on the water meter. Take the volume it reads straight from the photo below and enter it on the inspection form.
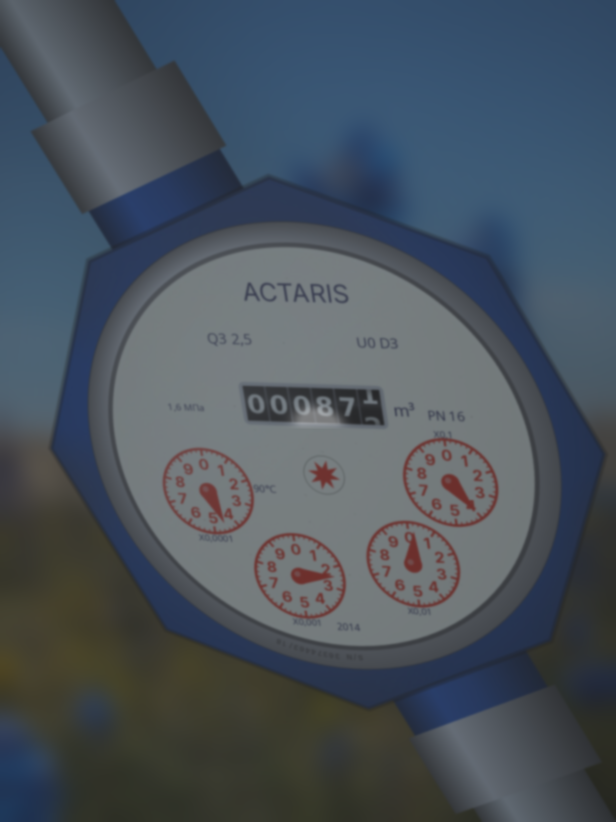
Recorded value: 871.4024 m³
